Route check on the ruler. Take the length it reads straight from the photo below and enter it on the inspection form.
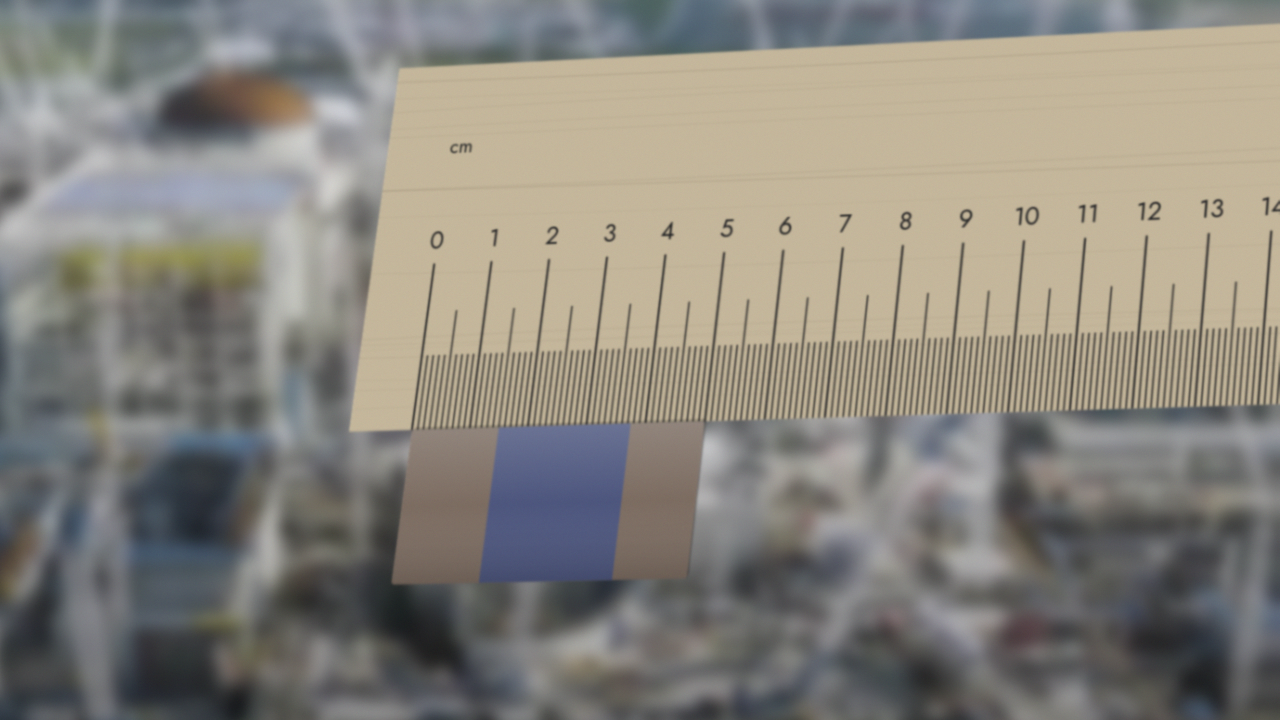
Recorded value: 5 cm
